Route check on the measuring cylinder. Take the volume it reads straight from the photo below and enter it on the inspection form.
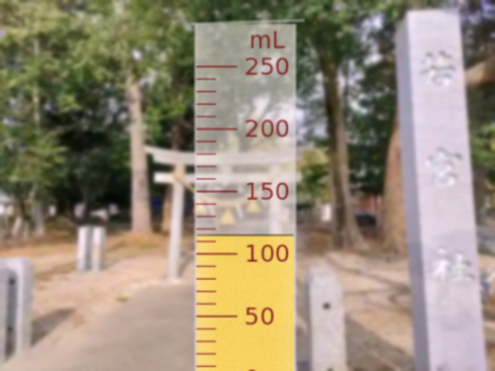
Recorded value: 115 mL
